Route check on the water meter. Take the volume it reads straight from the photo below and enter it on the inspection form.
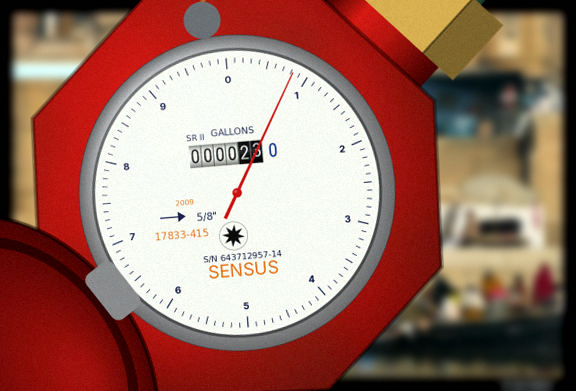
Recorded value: 230.8 gal
